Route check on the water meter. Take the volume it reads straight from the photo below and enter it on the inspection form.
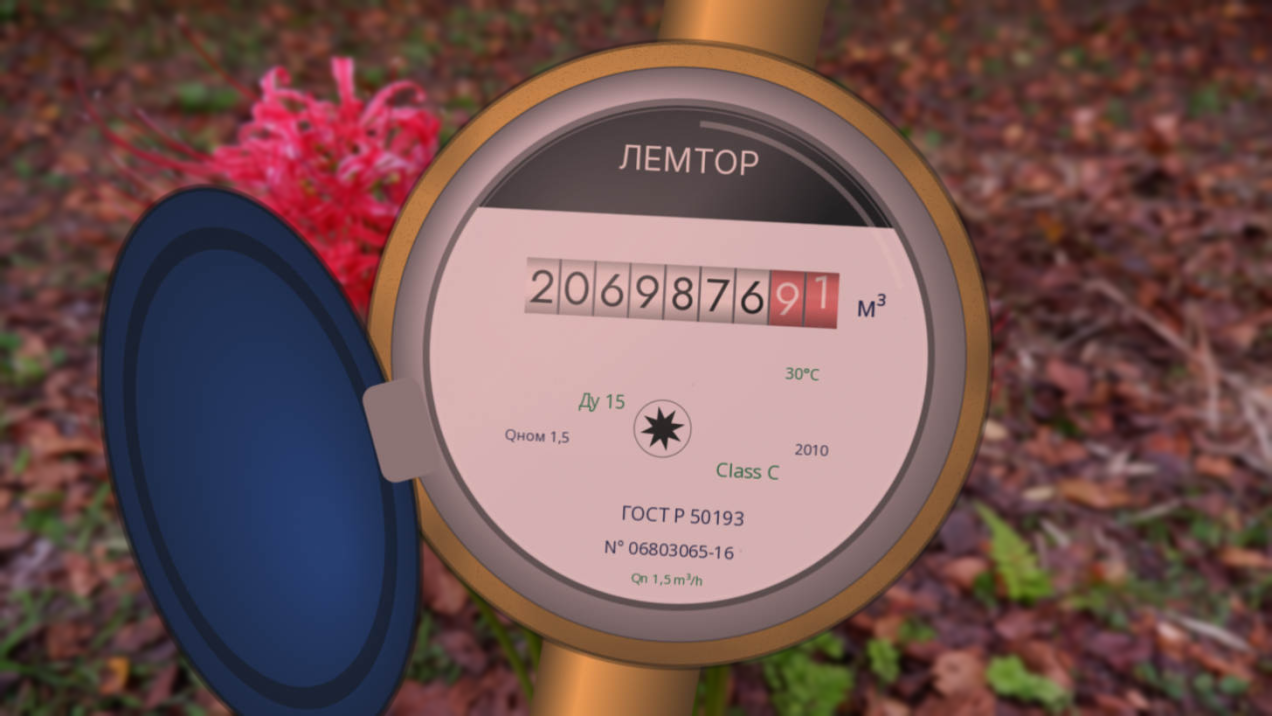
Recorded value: 2069876.91 m³
